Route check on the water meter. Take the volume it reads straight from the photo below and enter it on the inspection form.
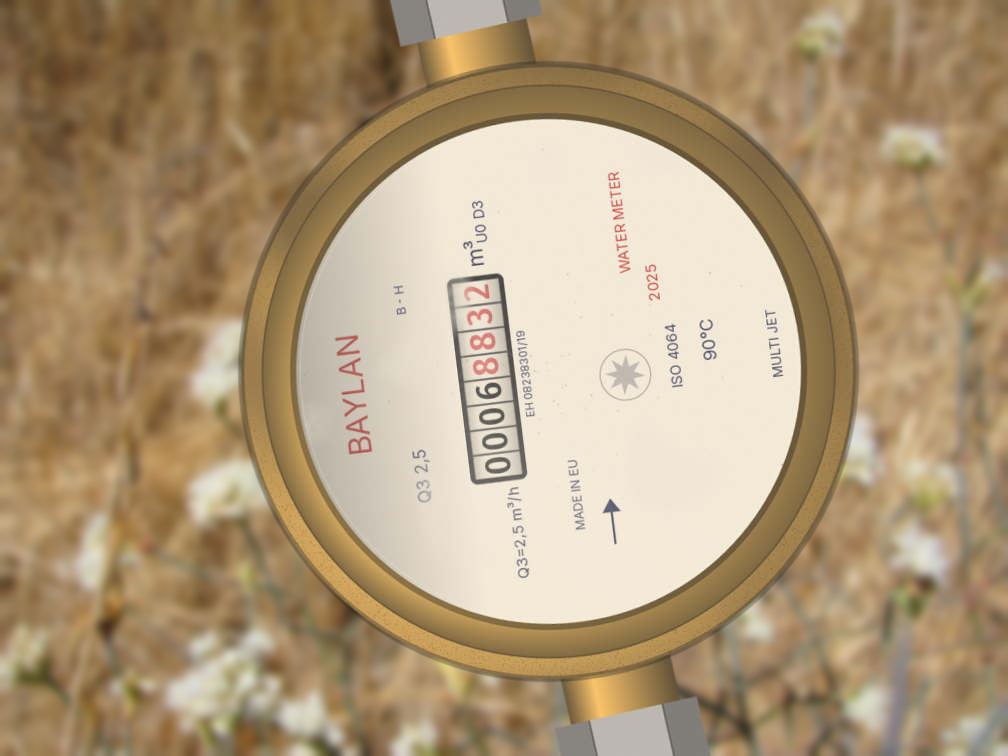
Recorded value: 6.8832 m³
